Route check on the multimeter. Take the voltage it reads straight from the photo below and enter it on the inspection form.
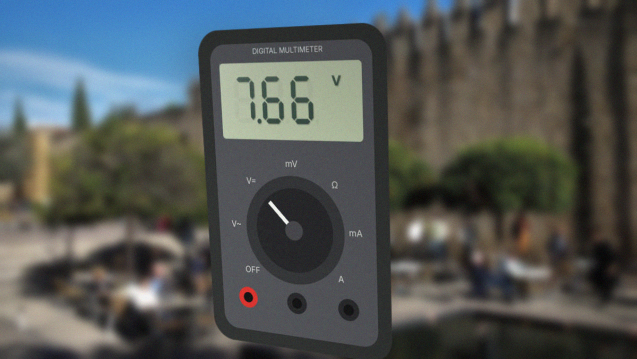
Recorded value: 7.66 V
